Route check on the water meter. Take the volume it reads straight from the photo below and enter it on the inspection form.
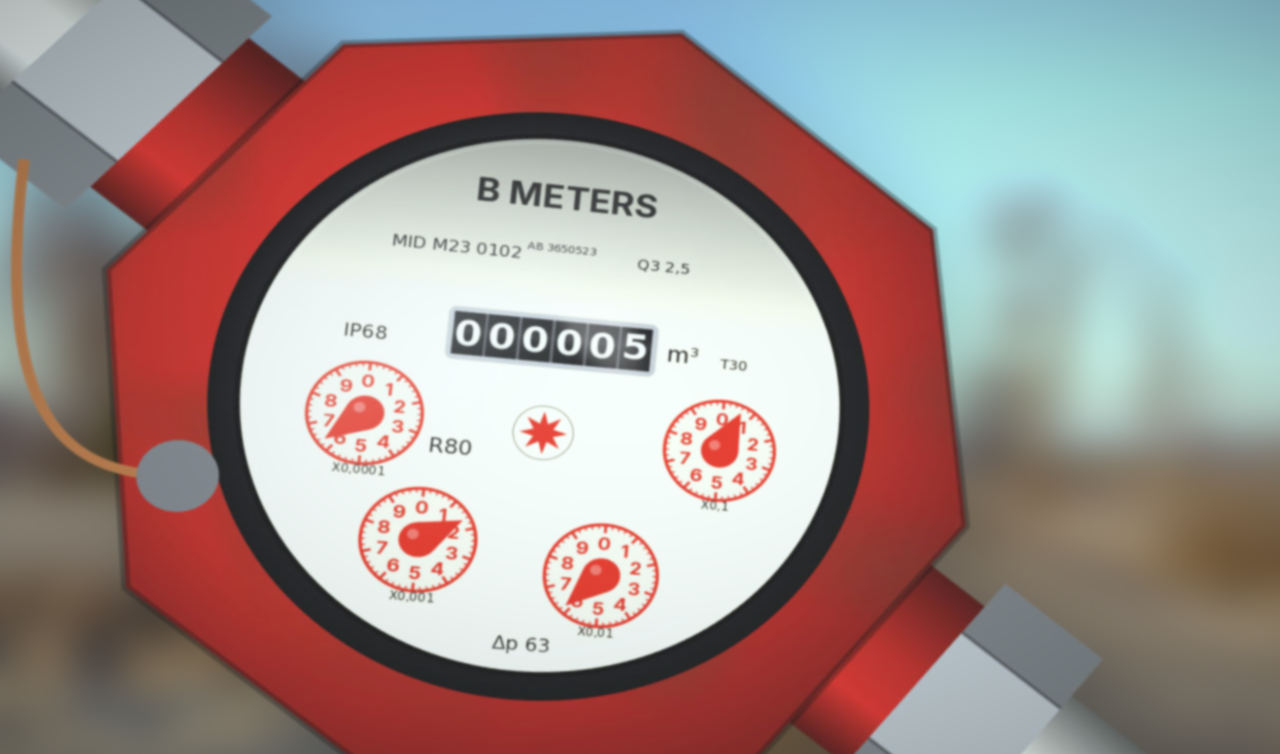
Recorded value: 5.0616 m³
